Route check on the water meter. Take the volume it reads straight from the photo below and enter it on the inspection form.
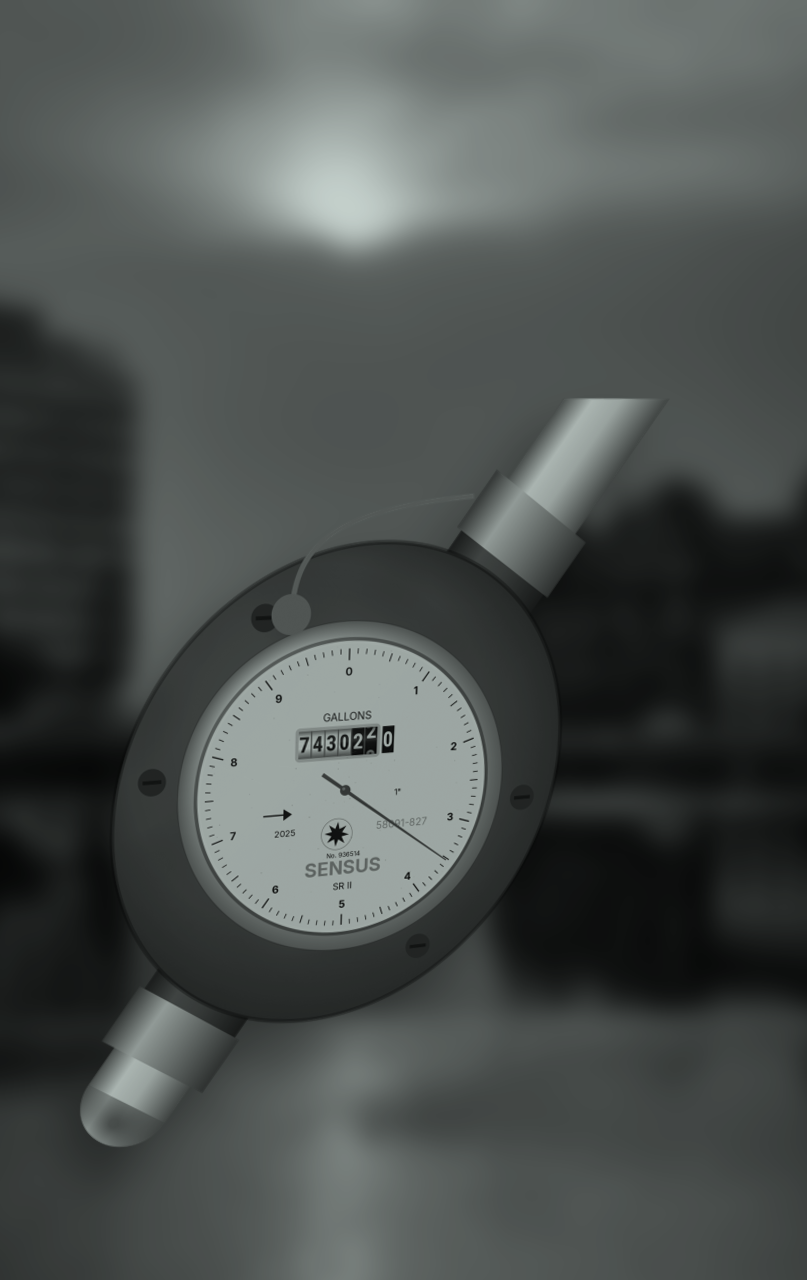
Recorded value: 7430223.5 gal
